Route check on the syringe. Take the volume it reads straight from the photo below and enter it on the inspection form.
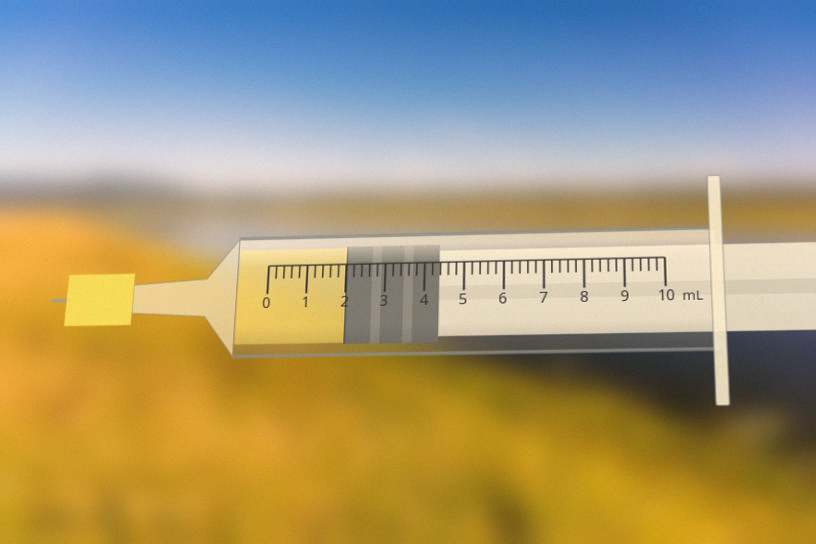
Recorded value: 2 mL
